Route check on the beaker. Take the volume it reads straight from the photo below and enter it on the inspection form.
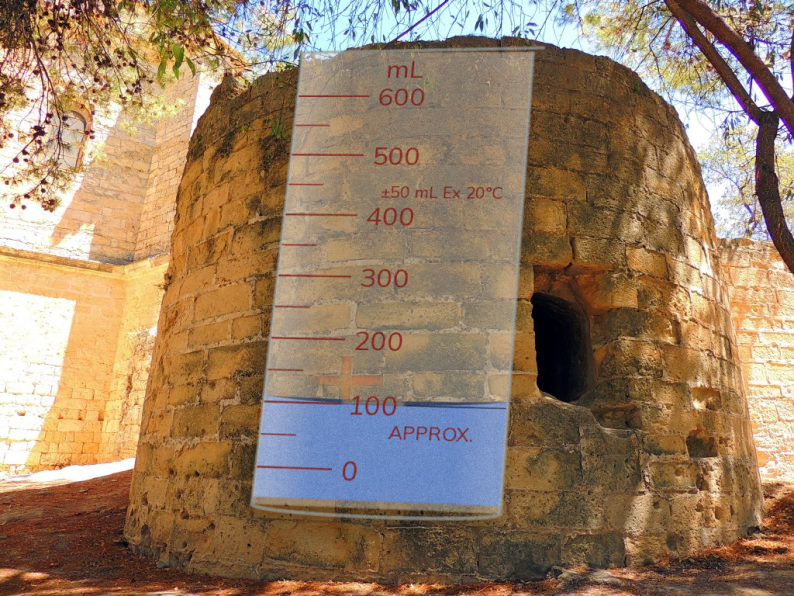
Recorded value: 100 mL
